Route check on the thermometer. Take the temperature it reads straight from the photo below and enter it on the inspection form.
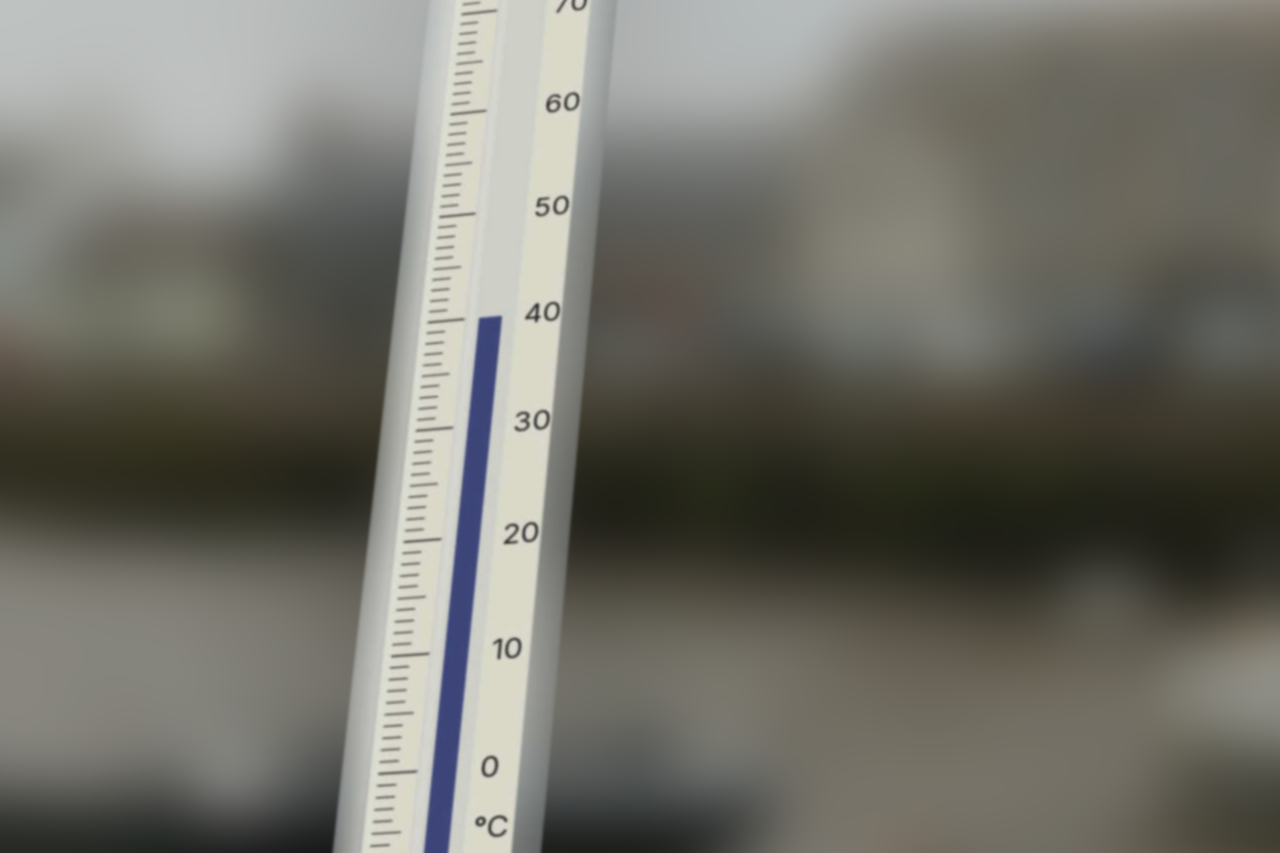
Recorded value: 40 °C
